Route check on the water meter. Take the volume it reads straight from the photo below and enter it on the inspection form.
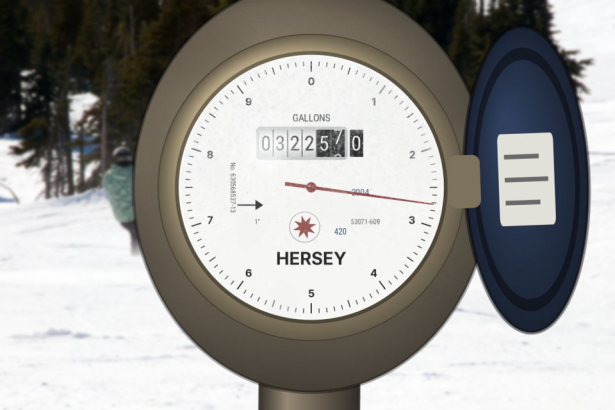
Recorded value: 322572.7 gal
